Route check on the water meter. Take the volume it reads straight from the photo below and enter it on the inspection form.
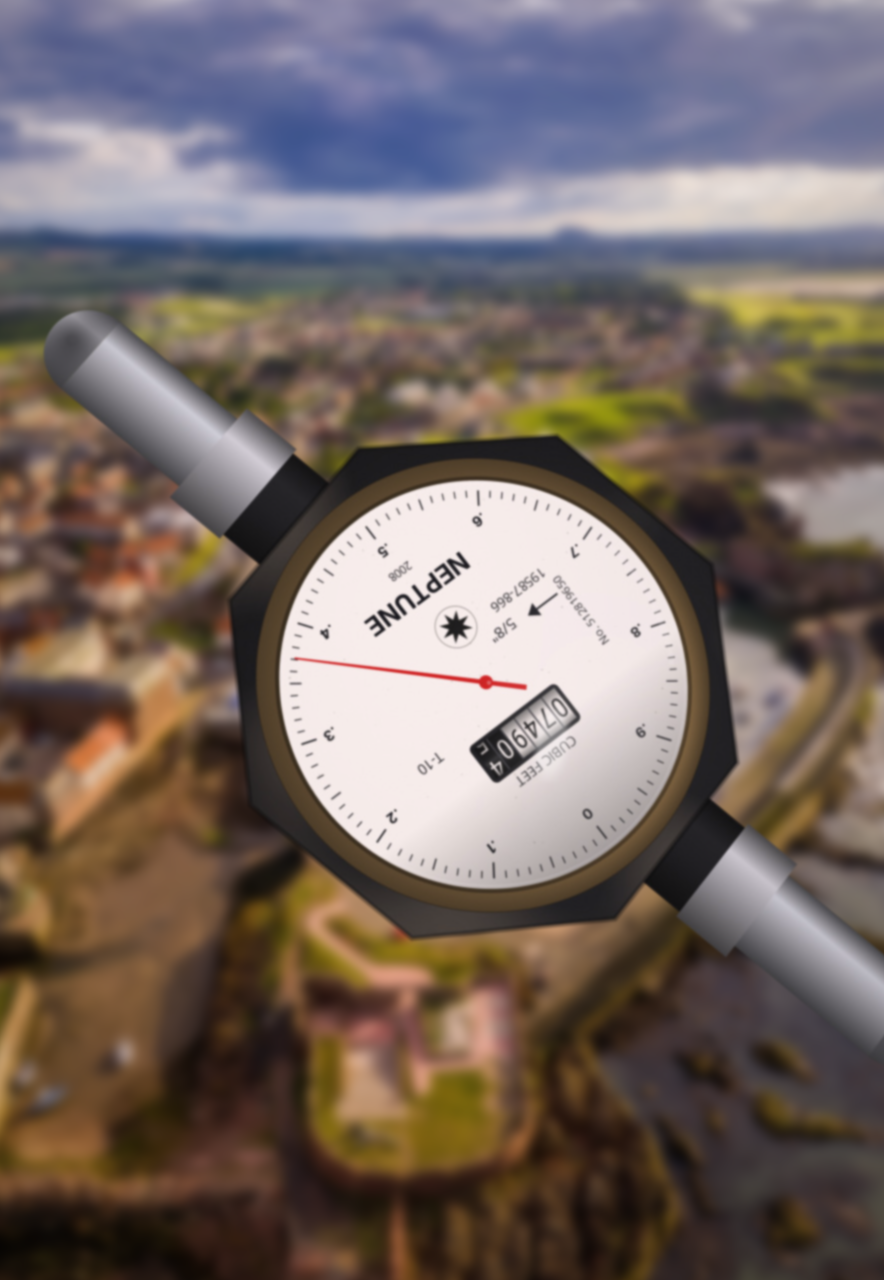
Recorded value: 74904.37 ft³
